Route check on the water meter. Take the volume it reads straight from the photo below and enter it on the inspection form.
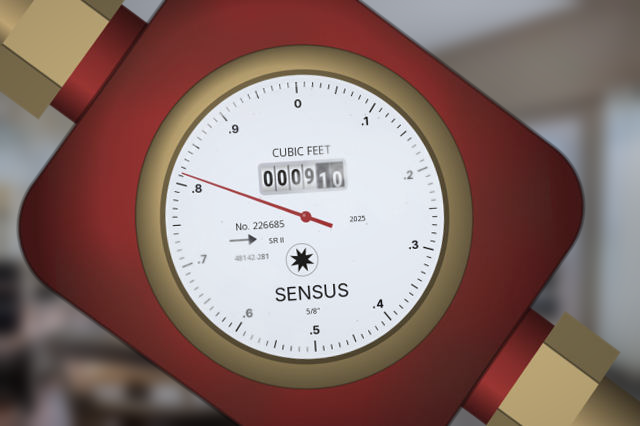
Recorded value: 909.81 ft³
